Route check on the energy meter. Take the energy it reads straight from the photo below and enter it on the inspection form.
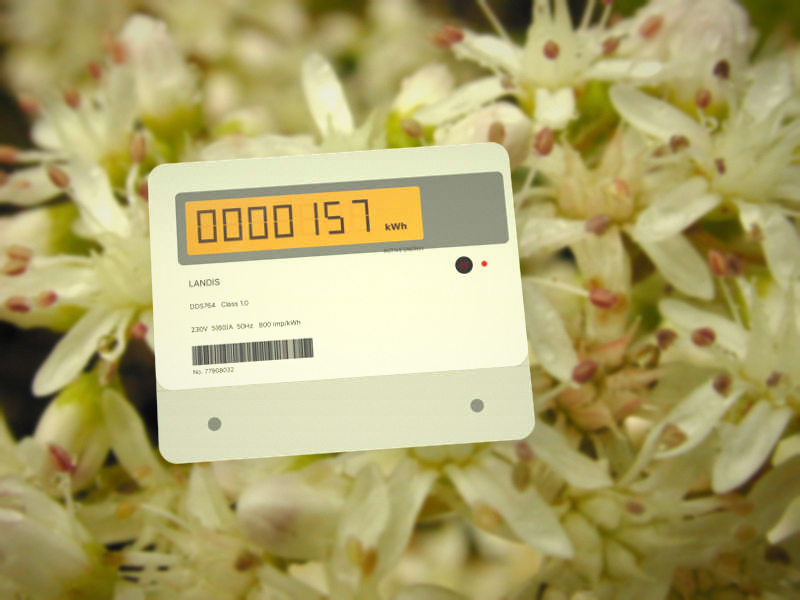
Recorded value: 157 kWh
